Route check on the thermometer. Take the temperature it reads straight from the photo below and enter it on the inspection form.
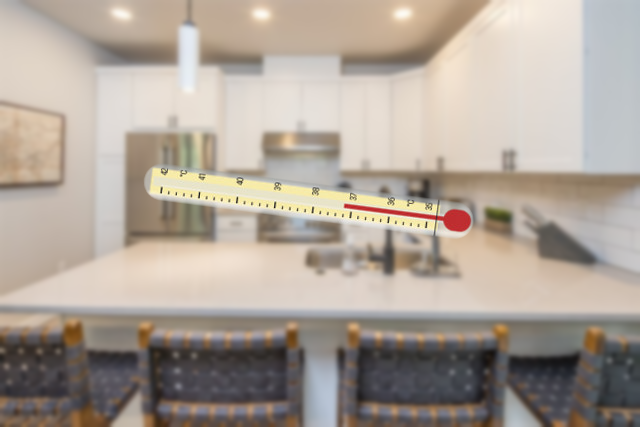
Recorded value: 37.2 °C
